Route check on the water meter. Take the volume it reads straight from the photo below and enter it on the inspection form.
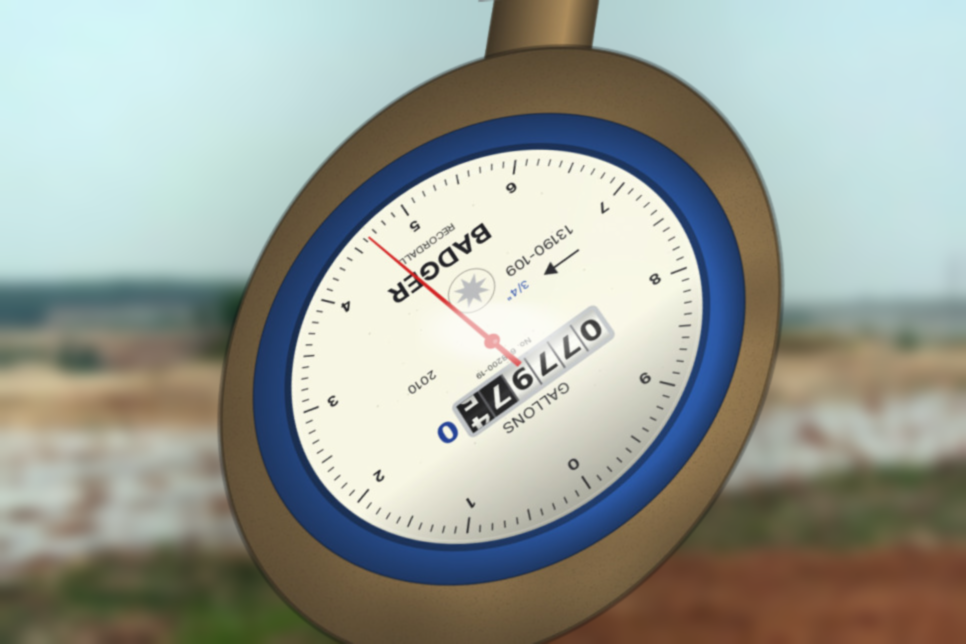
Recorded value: 779744.6 gal
